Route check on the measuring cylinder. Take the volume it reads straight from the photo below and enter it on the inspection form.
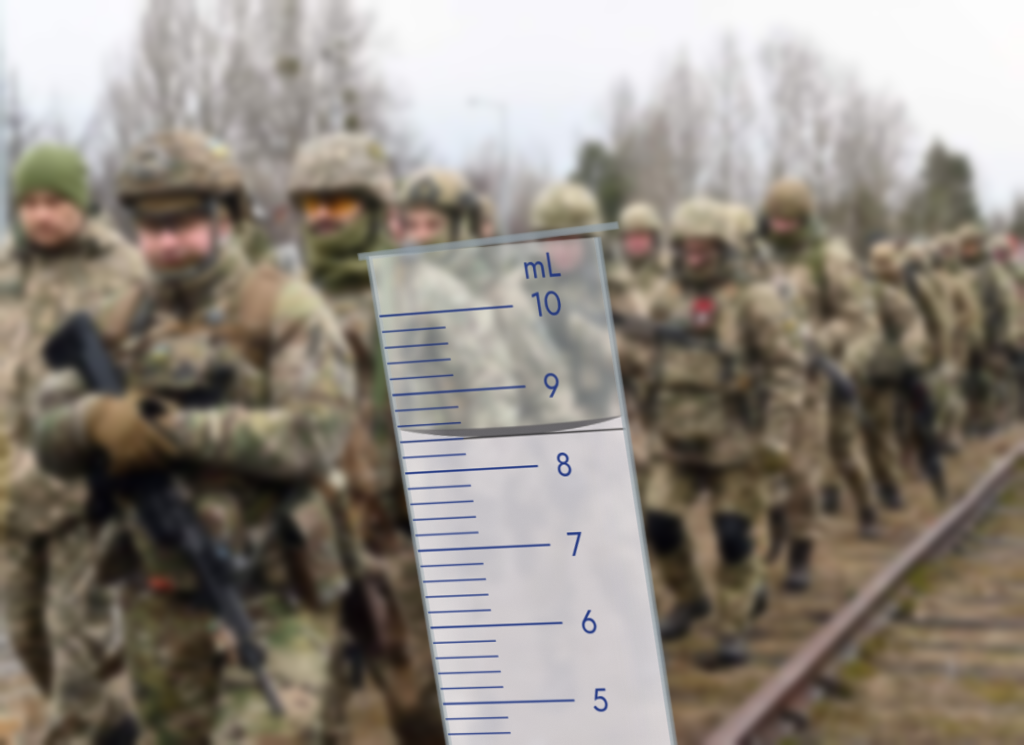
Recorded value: 8.4 mL
